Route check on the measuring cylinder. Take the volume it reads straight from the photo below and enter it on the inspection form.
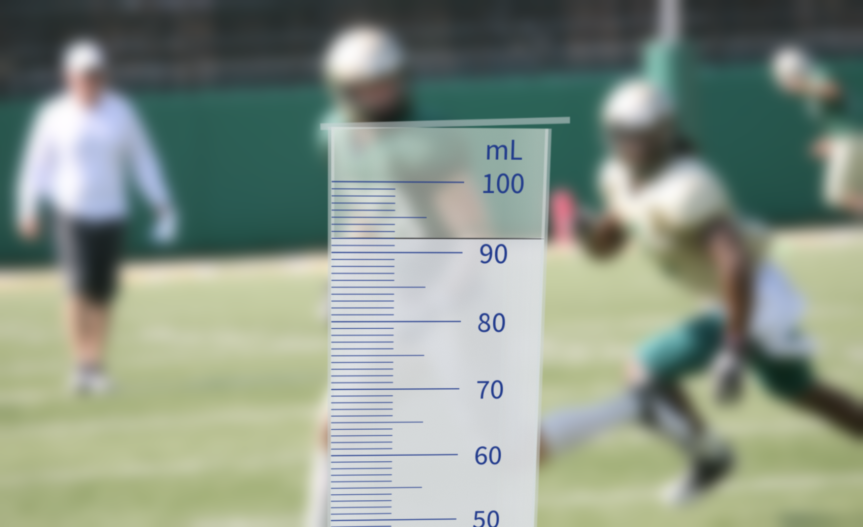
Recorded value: 92 mL
